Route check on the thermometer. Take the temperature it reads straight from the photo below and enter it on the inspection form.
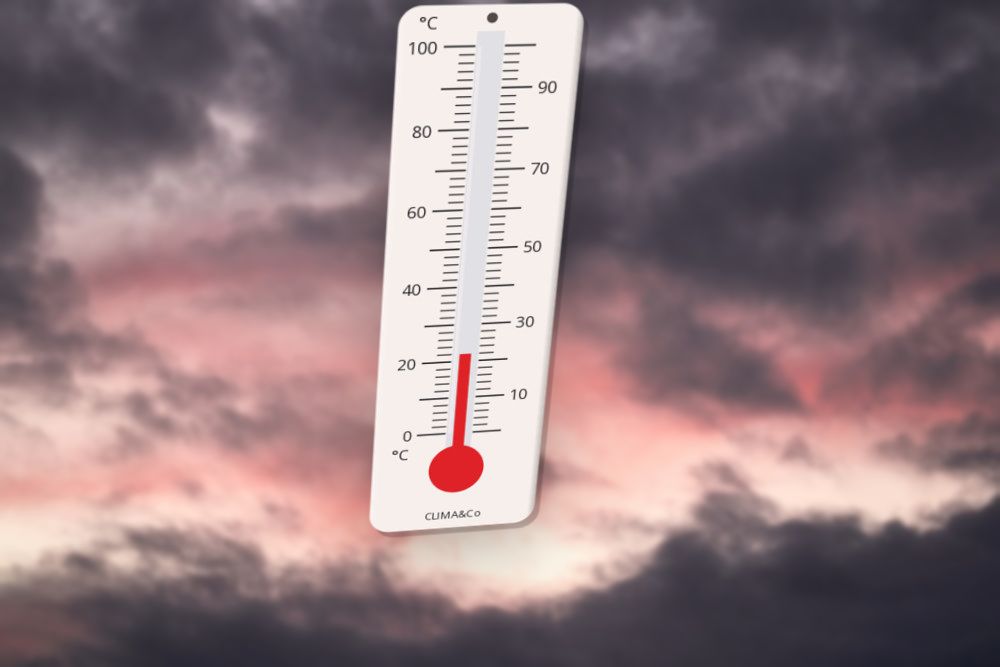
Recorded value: 22 °C
